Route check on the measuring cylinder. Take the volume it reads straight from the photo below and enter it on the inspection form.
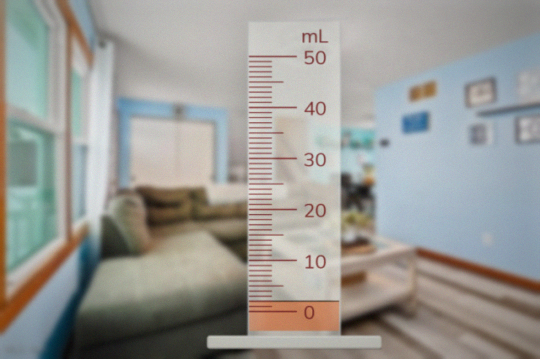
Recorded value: 2 mL
